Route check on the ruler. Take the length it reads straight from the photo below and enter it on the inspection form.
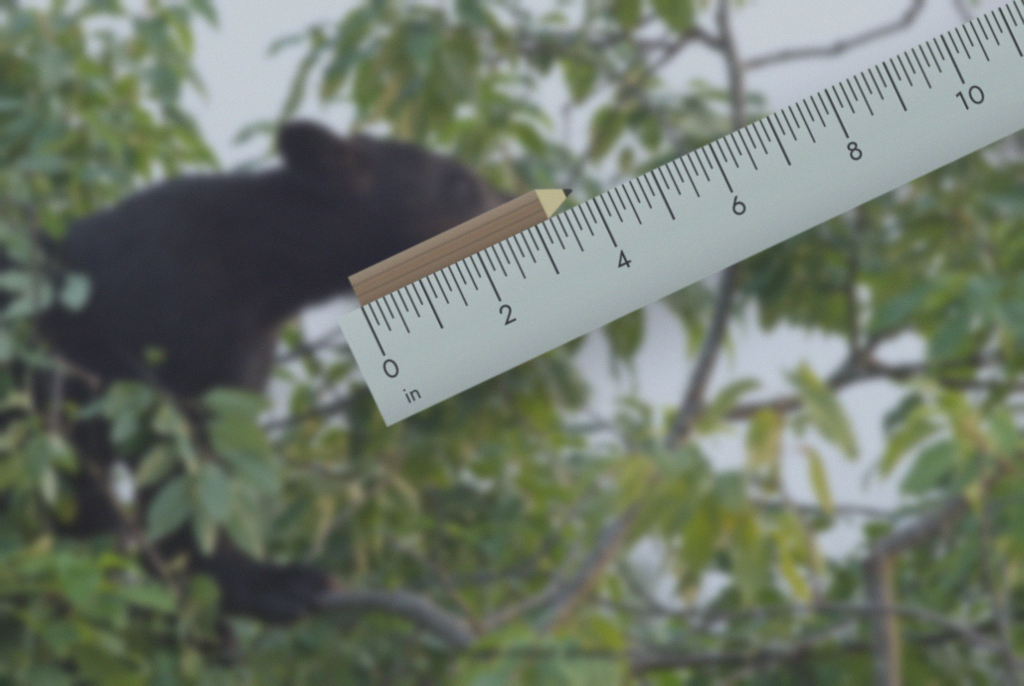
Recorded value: 3.75 in
